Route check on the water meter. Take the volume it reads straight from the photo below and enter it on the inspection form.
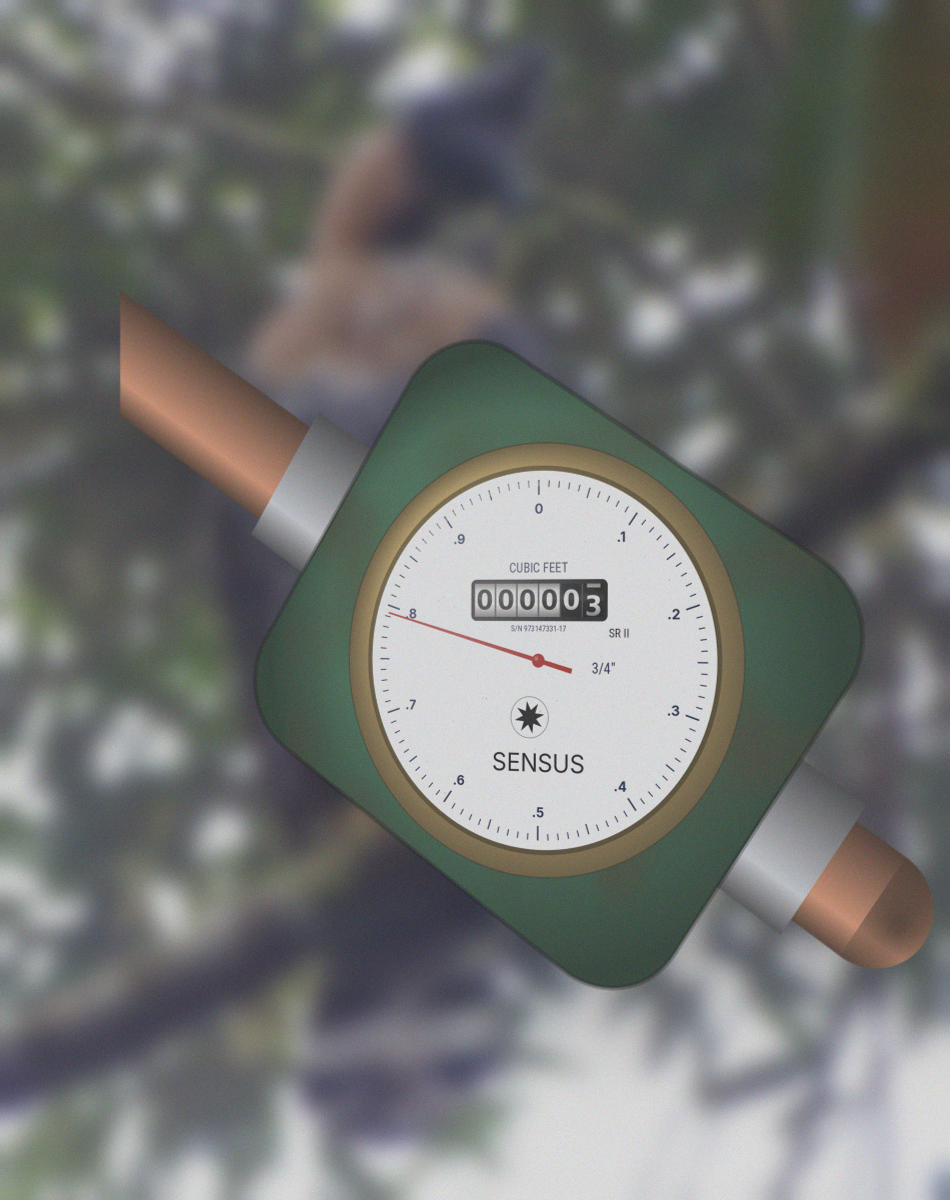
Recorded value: 2.79 ft³
